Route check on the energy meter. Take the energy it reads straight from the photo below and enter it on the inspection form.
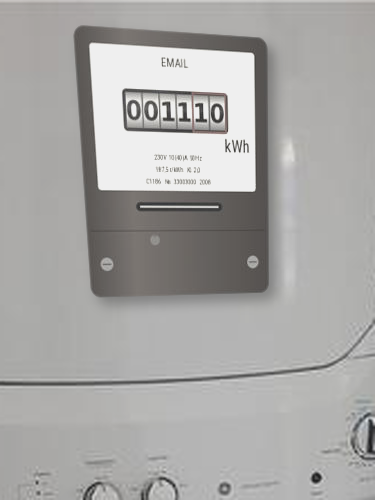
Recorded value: 11.10 kWh
